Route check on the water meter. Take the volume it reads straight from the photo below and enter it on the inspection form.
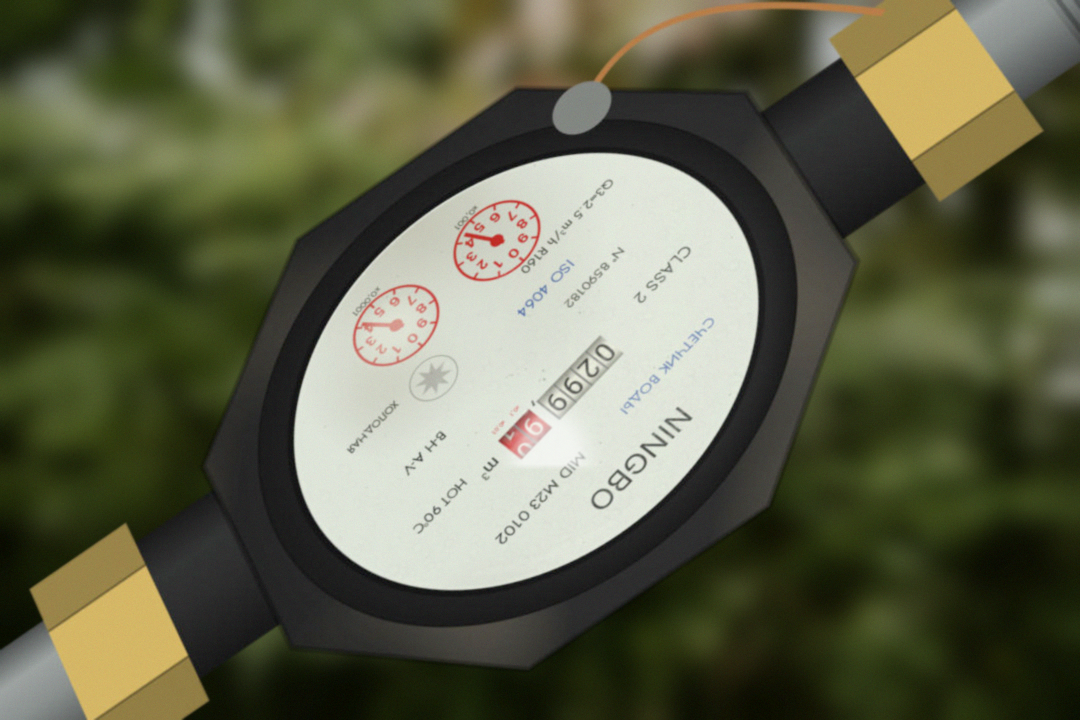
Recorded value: 299.9044 m³
